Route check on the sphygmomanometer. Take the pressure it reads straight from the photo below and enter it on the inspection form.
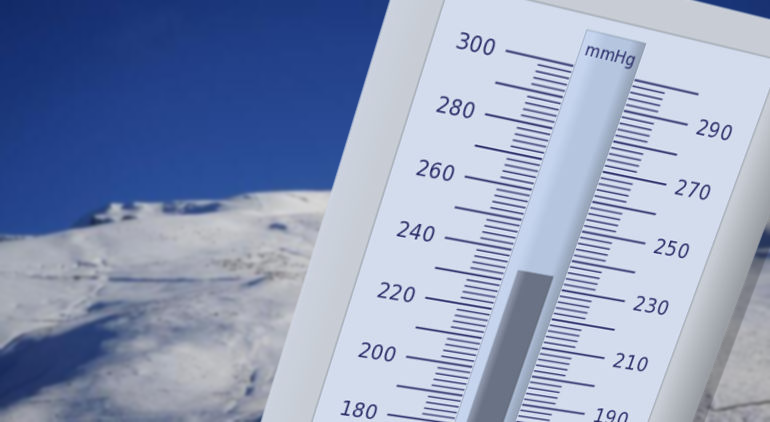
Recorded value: 234 mmHg
